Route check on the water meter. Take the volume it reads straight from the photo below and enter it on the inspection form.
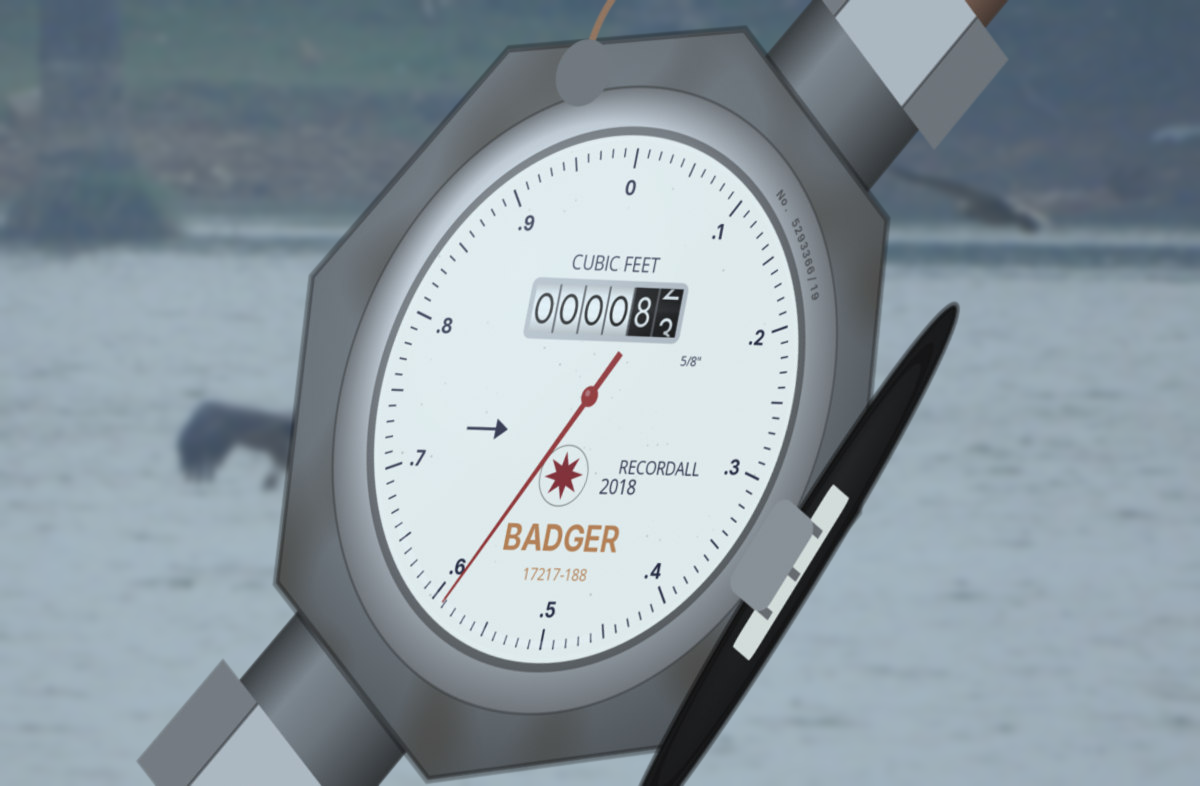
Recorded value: 82.59 ft³
